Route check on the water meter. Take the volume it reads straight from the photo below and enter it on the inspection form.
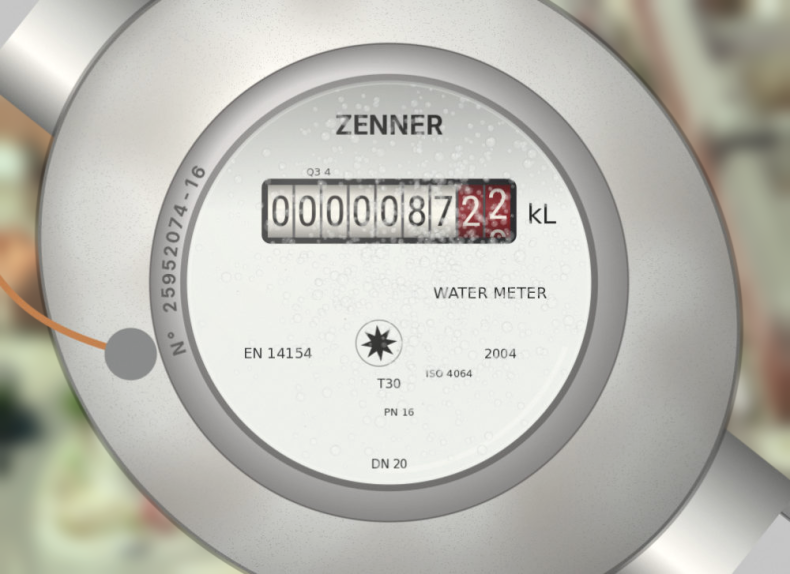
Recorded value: 87.22 kL
